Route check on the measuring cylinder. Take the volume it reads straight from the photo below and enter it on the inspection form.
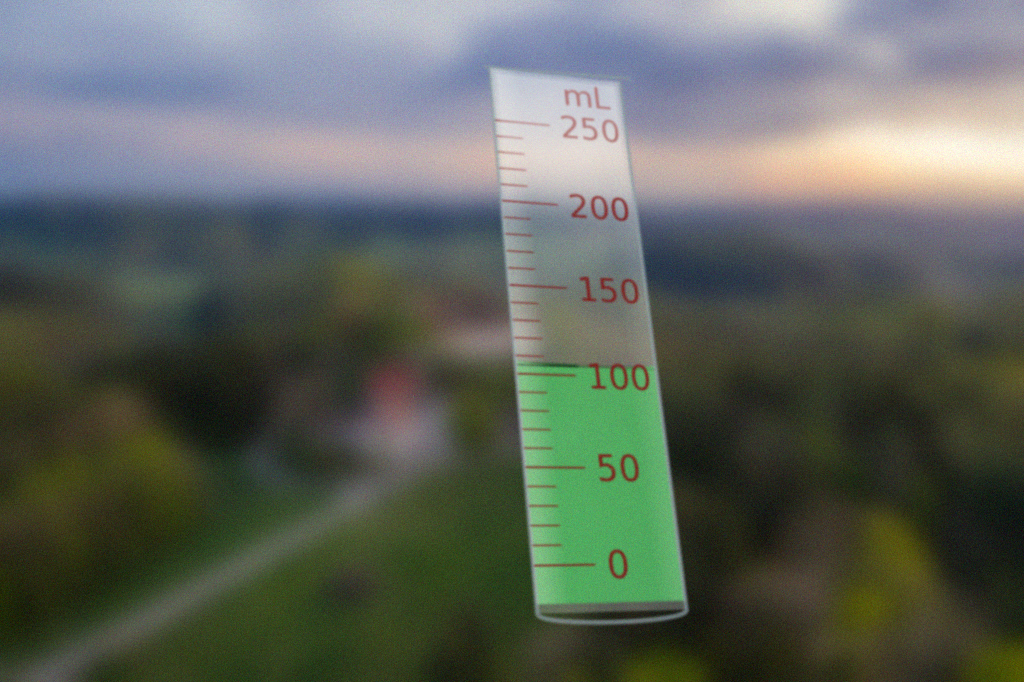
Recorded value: 105 mL
